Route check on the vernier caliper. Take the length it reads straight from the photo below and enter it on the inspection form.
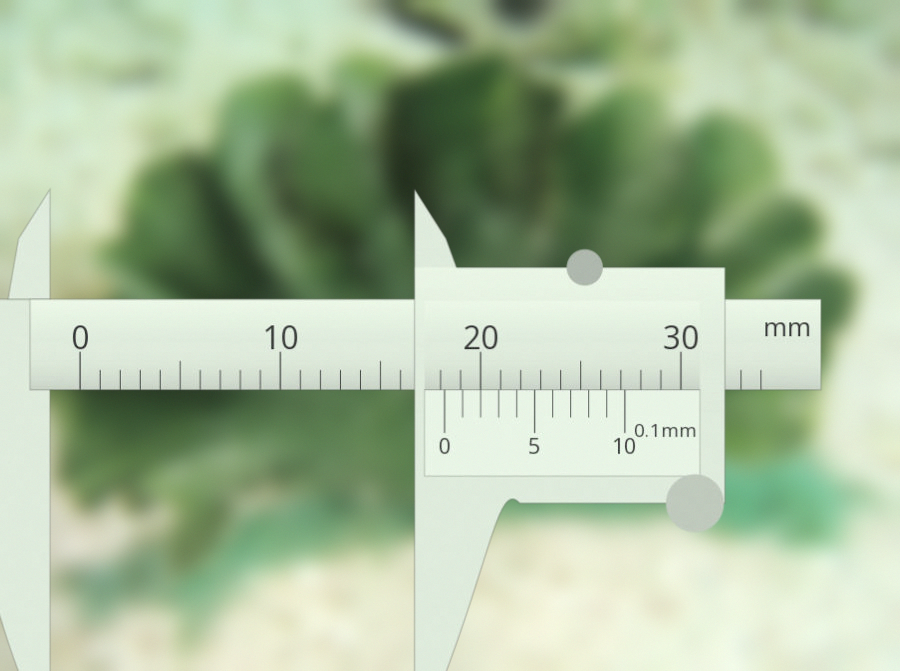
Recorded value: 18.2 mm
